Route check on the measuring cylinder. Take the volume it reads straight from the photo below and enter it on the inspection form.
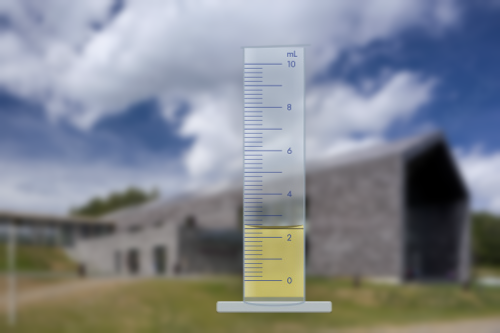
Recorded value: 2.4 mL
